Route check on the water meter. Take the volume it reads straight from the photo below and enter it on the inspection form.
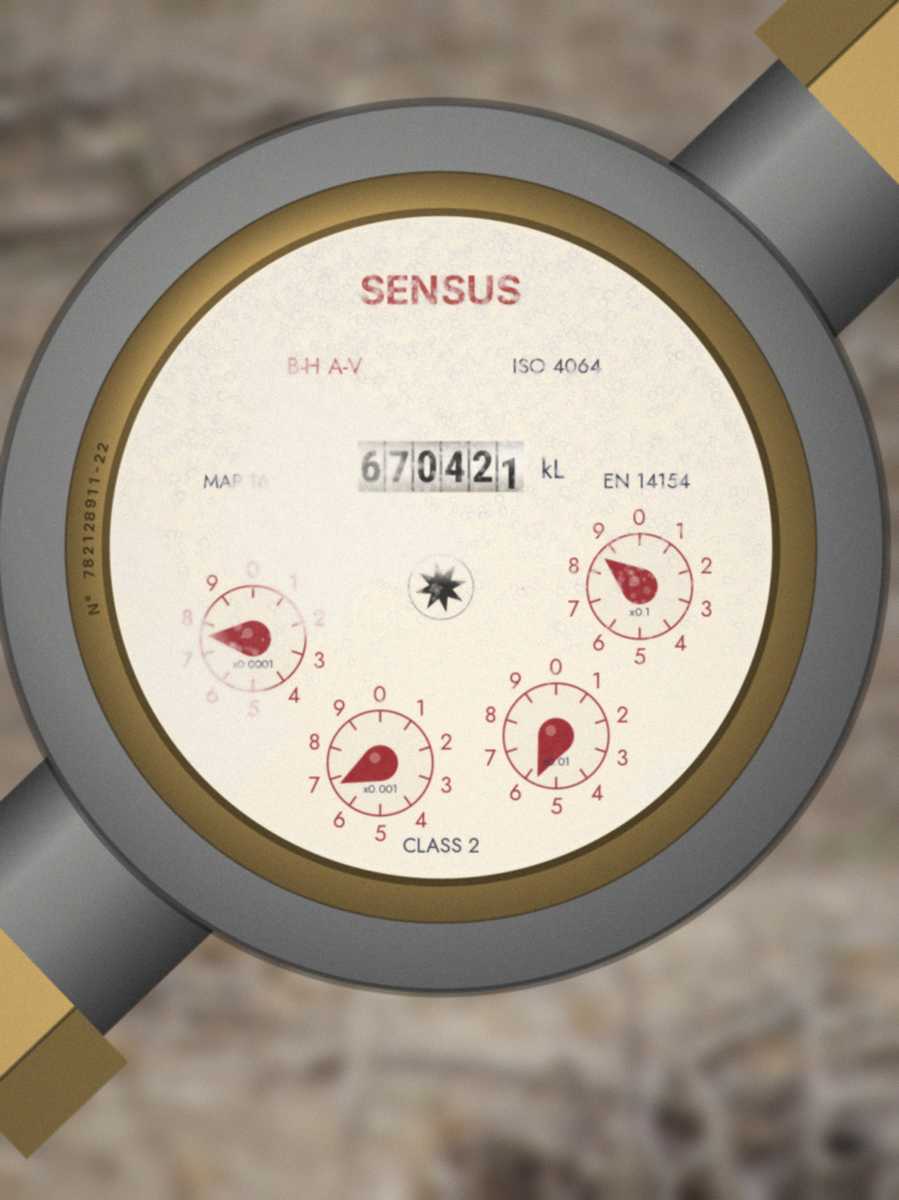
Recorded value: 670420.8567 kL
